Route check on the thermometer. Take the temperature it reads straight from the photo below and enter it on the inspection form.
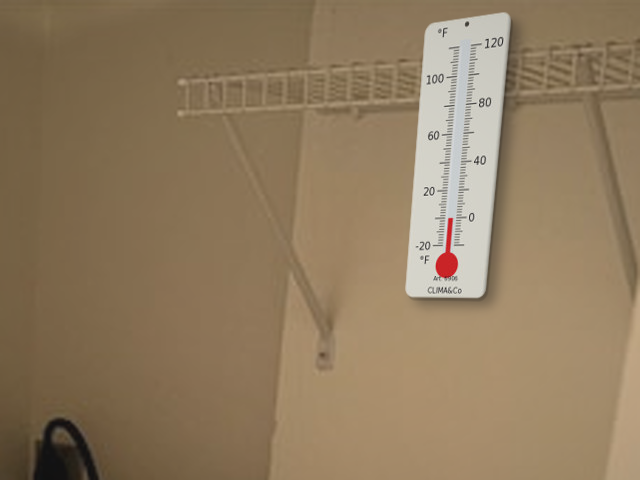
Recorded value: 0 °F
